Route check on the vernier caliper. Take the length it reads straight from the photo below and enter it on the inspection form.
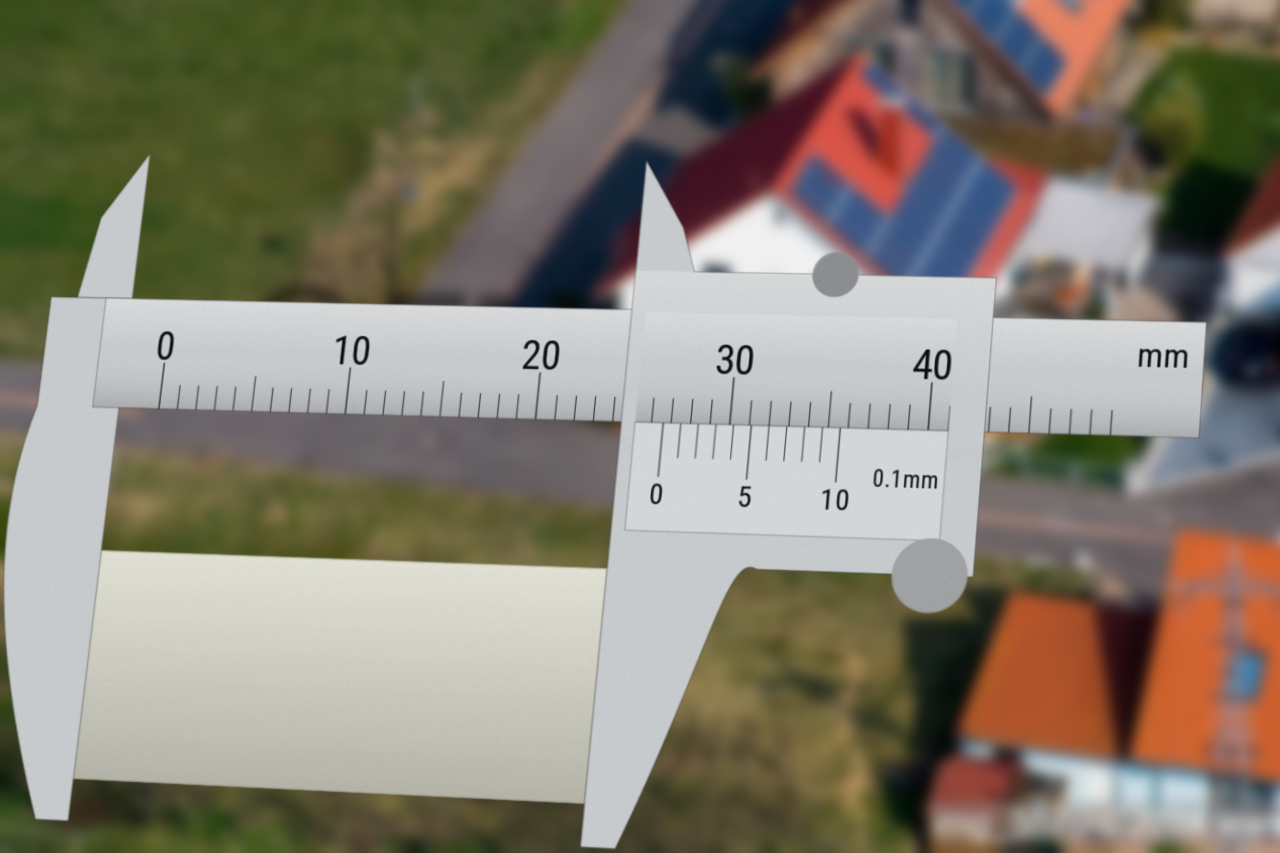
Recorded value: 26.6 mm
